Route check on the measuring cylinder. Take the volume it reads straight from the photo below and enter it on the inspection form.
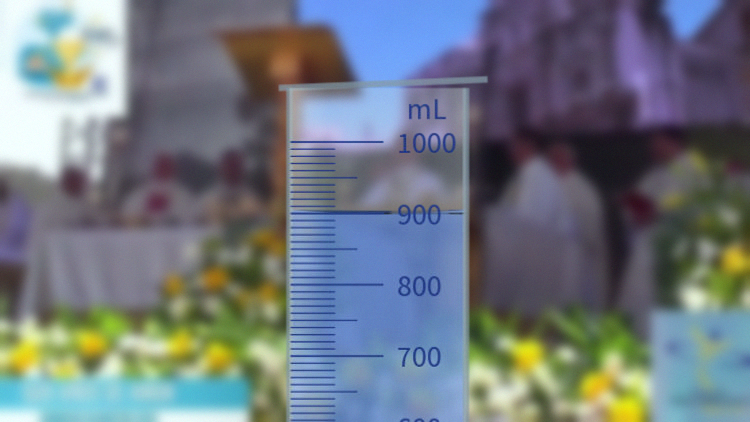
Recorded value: 900 mL
